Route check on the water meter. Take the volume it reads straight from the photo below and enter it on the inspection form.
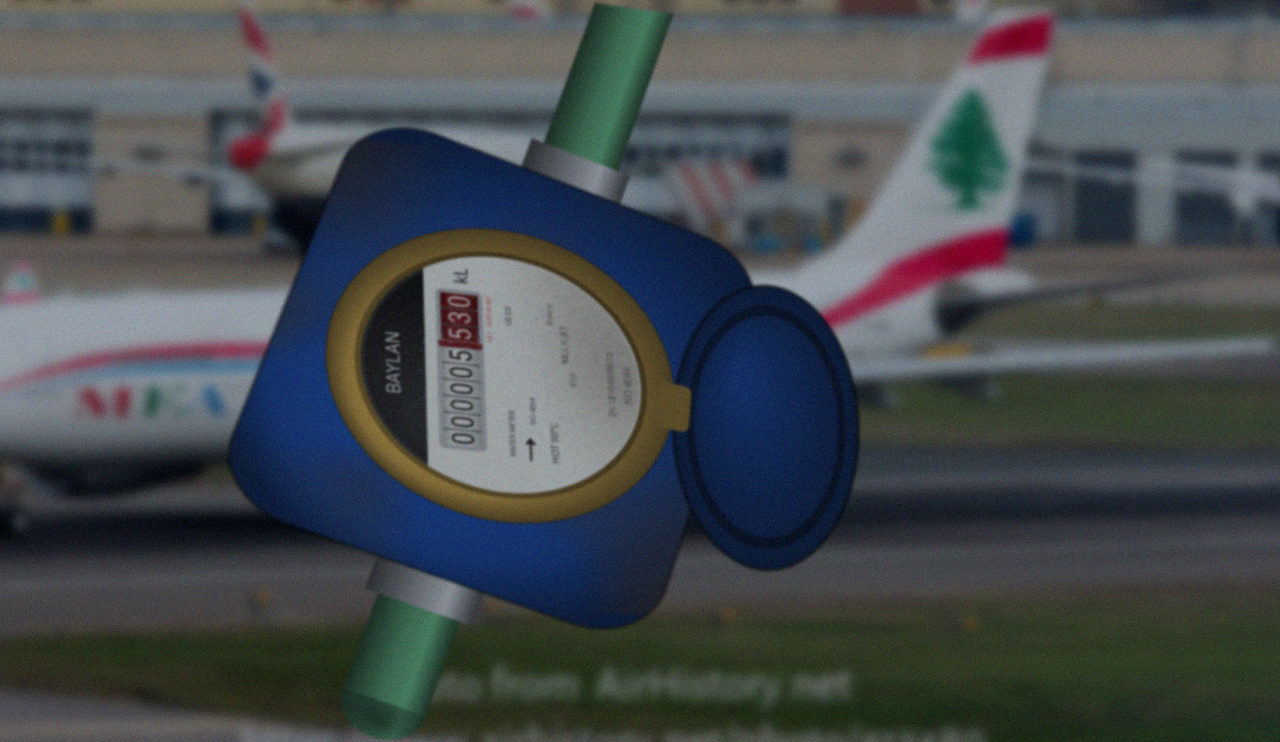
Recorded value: 5.530 kL
